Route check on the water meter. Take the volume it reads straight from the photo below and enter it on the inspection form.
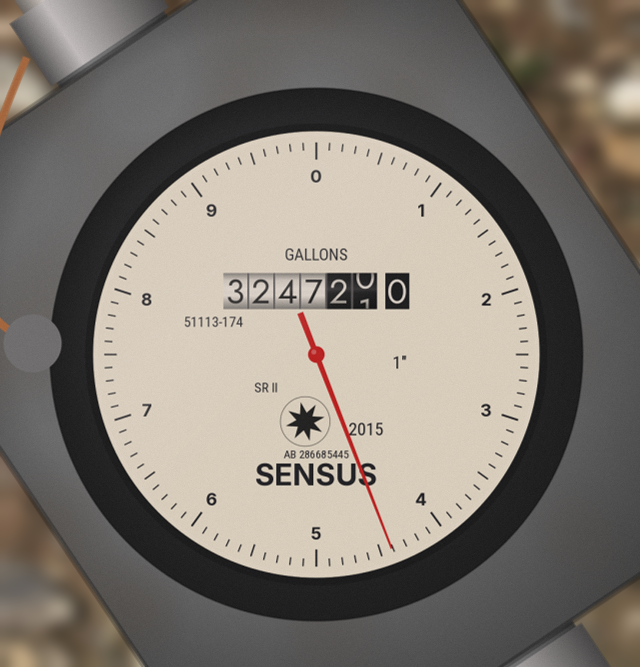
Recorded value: 3247204.4 gal
